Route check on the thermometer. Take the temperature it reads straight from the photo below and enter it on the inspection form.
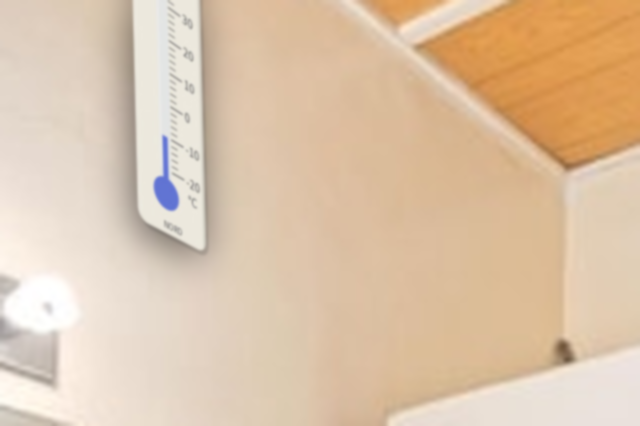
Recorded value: -10 °C
